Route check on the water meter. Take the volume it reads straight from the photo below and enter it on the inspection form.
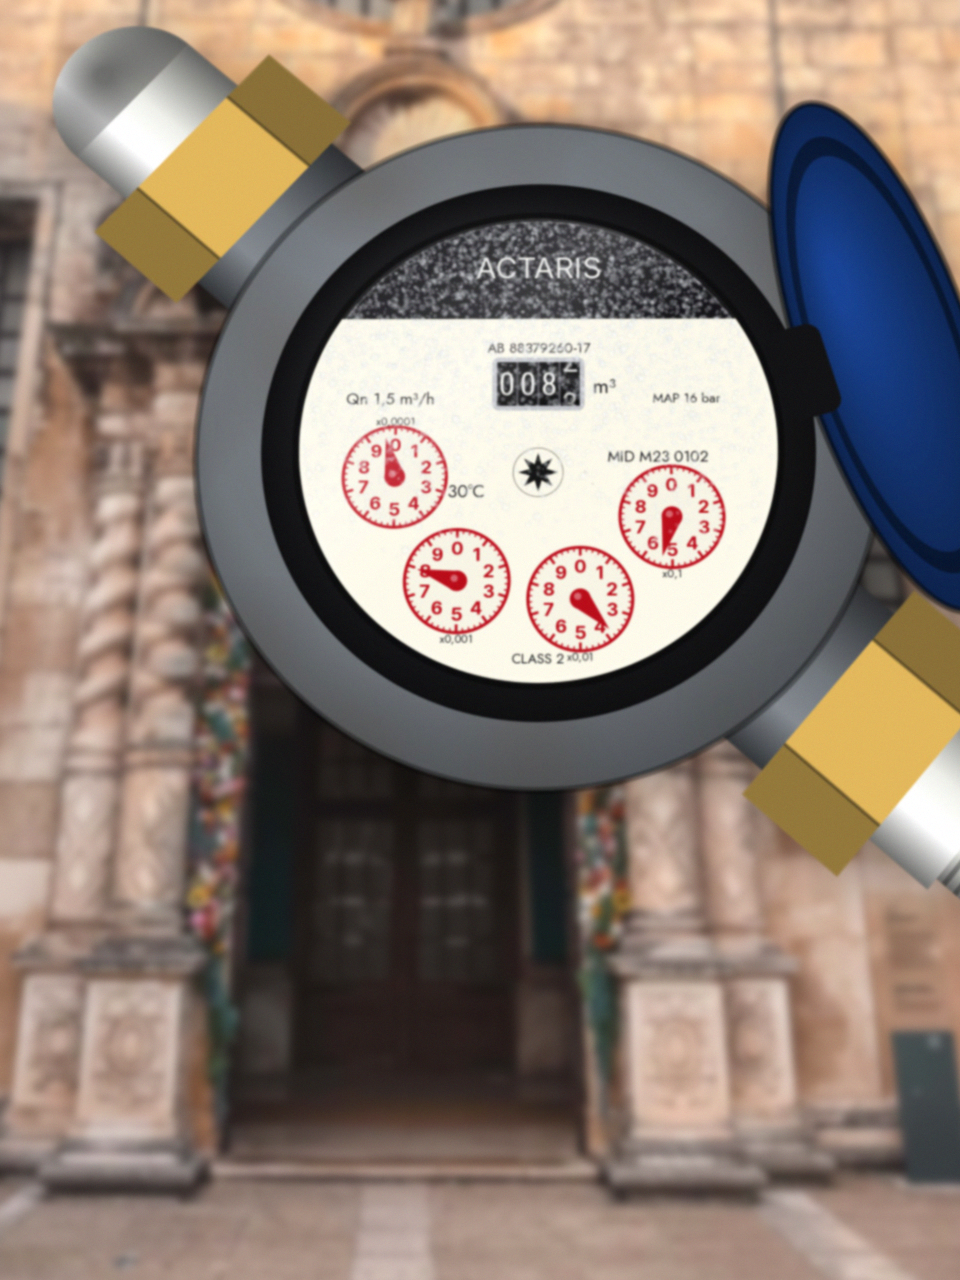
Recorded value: 82.5379 m³
